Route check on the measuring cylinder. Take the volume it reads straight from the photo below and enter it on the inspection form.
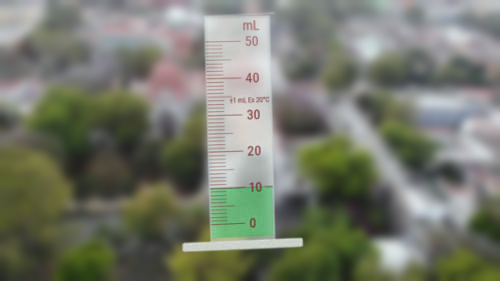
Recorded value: 10 mL
